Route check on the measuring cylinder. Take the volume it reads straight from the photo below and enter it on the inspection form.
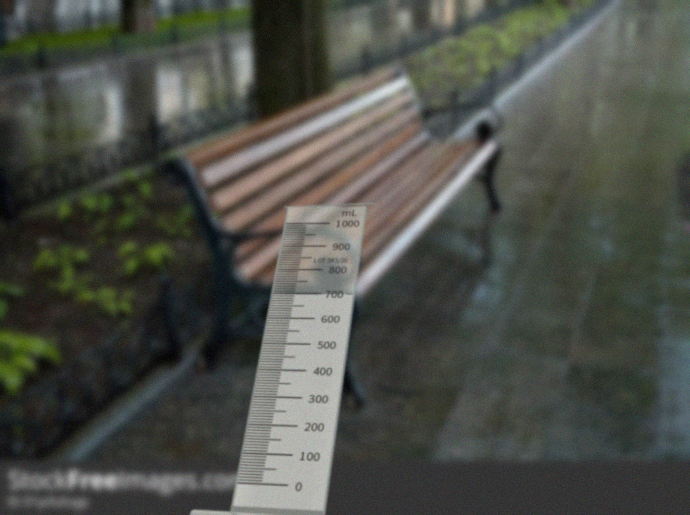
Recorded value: 700 mL
